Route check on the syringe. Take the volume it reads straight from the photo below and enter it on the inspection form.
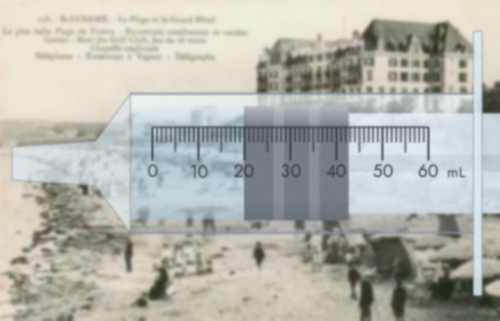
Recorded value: 20 mL
